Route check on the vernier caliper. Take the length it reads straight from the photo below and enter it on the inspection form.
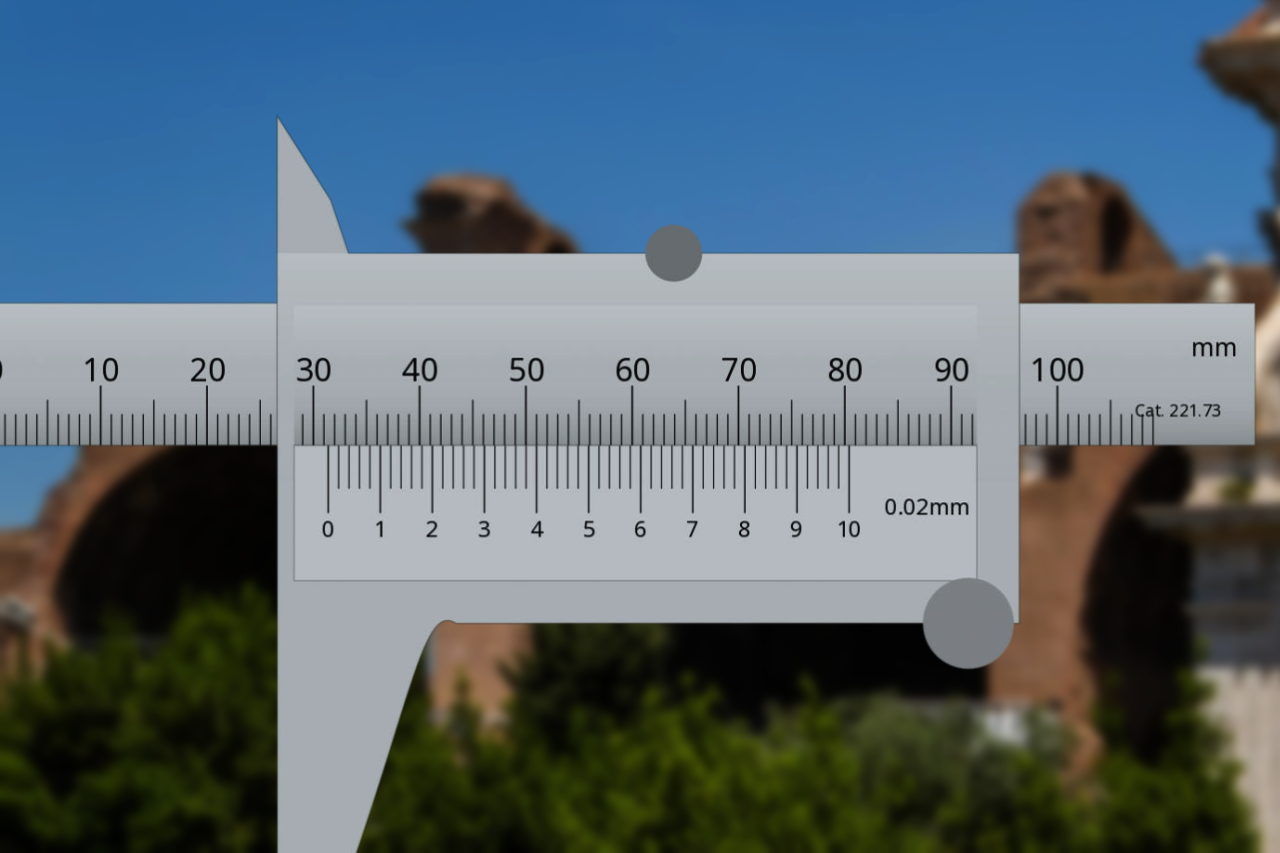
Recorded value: 31.4 mm
